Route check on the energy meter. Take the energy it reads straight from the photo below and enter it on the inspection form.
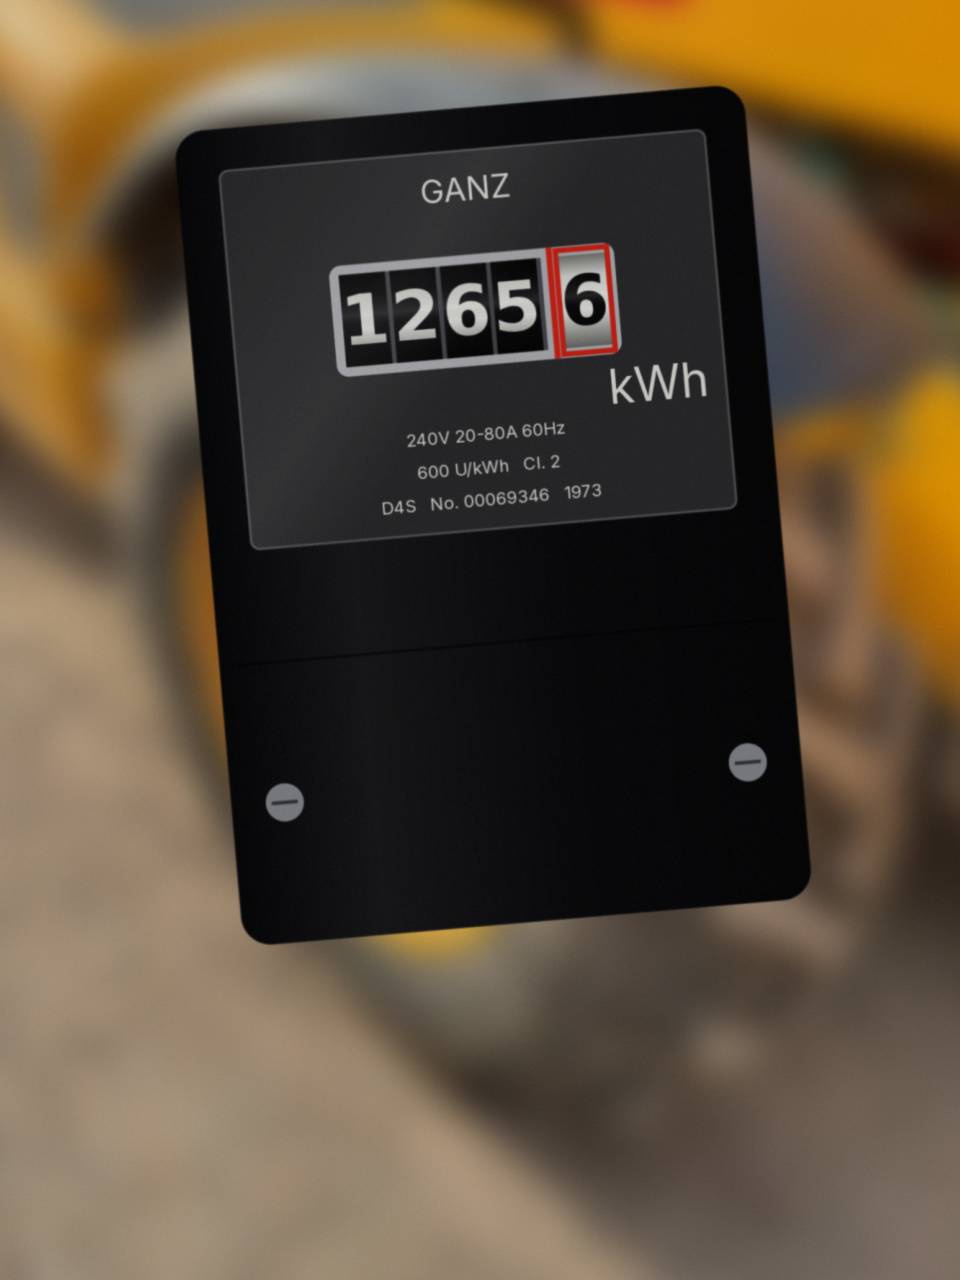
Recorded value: 1265.6 kWh
